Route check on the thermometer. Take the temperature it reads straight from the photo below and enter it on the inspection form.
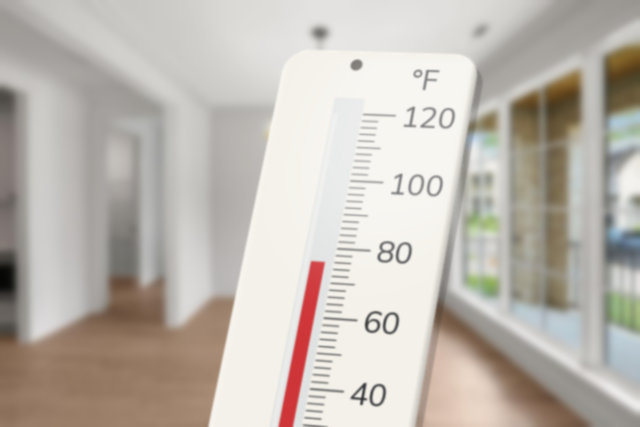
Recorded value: 76 °F
